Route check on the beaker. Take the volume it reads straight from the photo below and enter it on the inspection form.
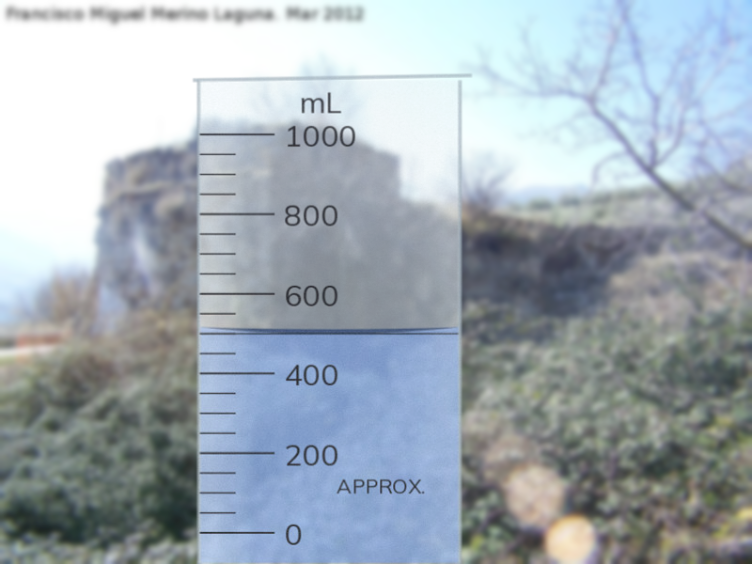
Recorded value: 500 mL
